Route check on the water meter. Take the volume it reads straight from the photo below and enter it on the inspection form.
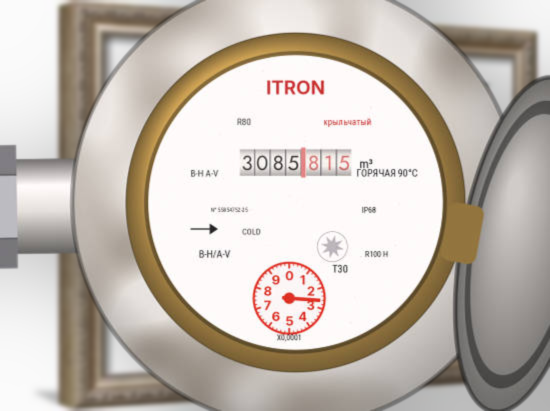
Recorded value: 3085.8152 m³
